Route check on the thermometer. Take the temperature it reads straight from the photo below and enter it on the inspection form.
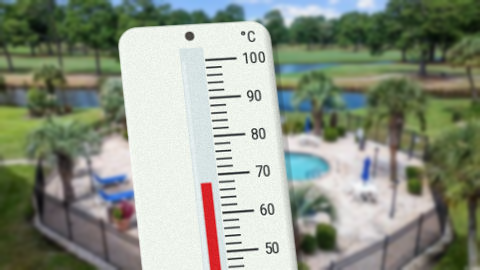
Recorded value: 68 °C
